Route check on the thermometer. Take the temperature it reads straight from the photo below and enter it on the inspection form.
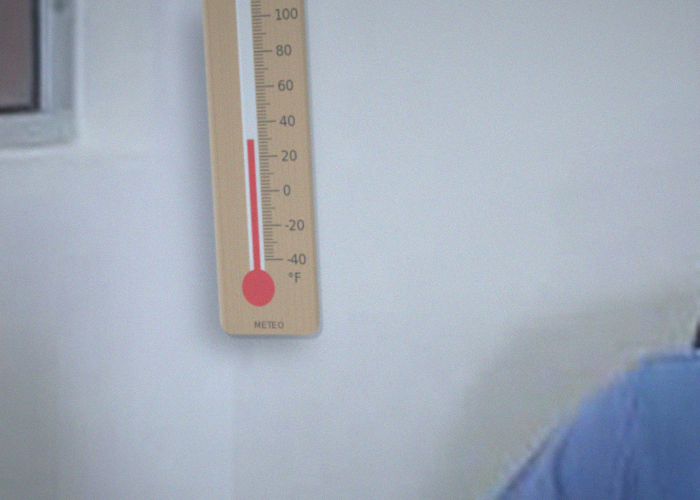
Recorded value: 30 °F
